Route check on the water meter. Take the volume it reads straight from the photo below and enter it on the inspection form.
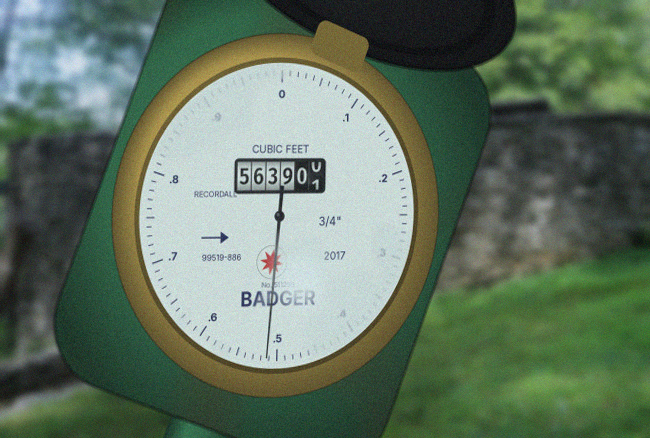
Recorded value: 563900.51 ft³
